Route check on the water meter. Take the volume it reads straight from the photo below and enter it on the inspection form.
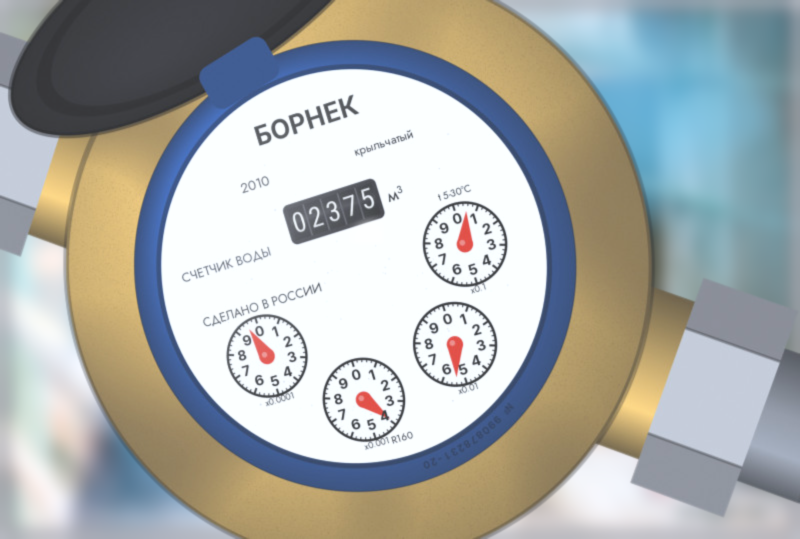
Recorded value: 2375.0539 m³
